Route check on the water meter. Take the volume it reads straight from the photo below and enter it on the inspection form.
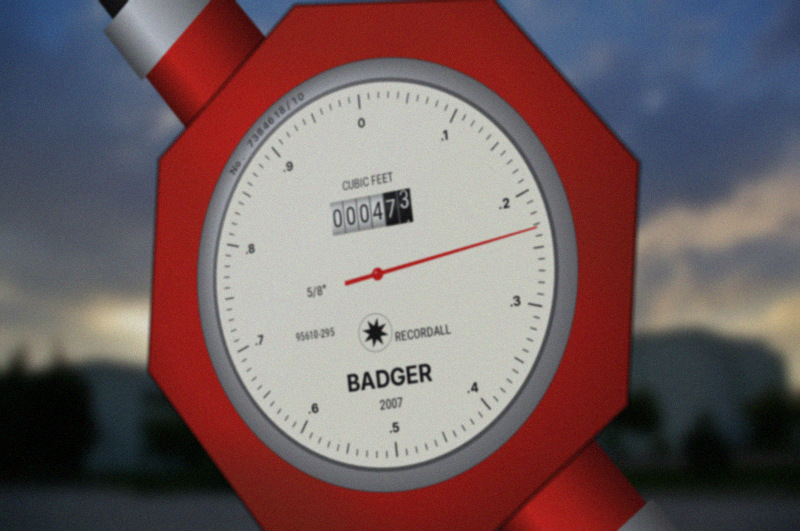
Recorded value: 473.23 ft³
